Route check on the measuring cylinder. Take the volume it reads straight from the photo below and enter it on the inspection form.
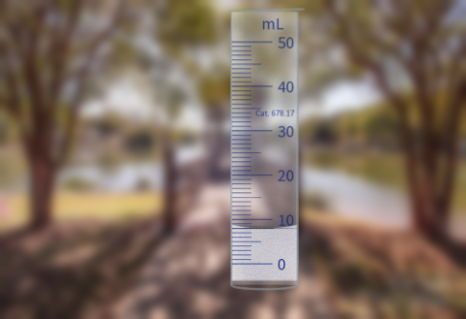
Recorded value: 8 mL
